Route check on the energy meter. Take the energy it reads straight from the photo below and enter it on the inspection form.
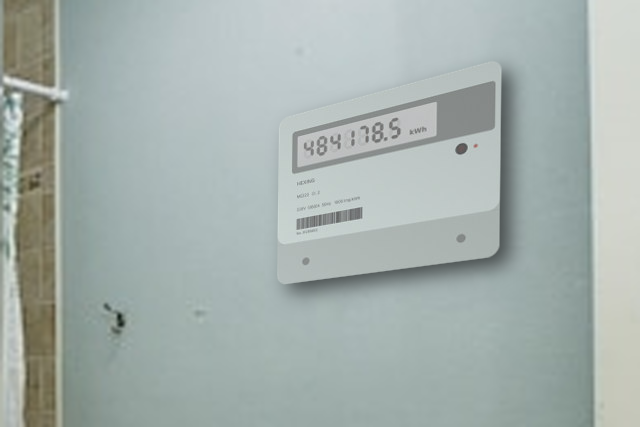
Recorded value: 484178.5 kWh
